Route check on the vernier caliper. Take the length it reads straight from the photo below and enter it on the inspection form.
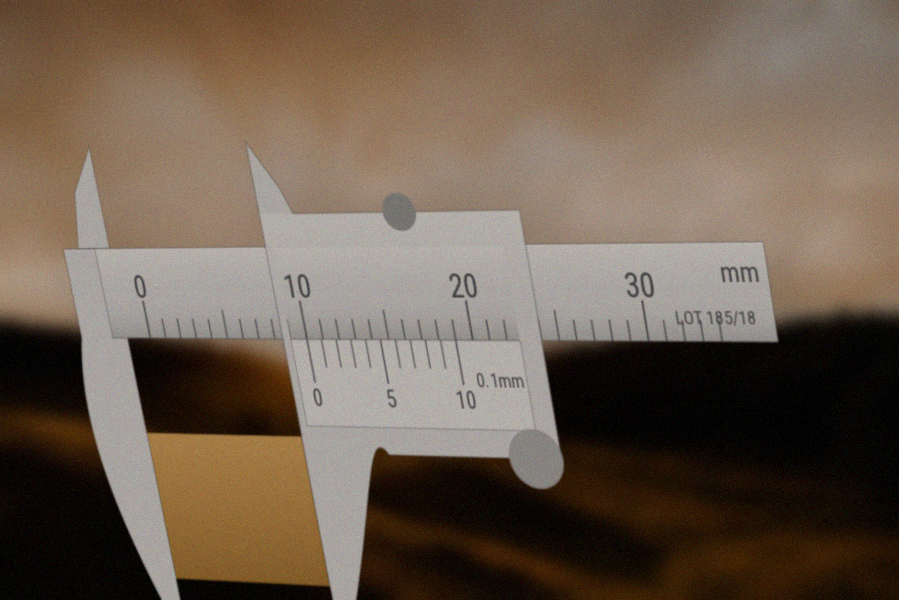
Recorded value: 10.0 mm
